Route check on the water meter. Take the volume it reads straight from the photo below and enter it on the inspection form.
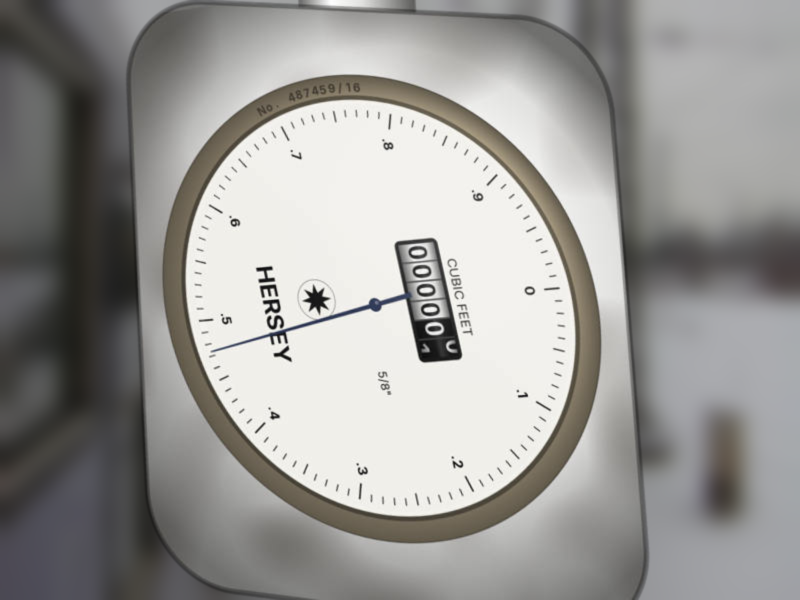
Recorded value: 0.47 ft³
